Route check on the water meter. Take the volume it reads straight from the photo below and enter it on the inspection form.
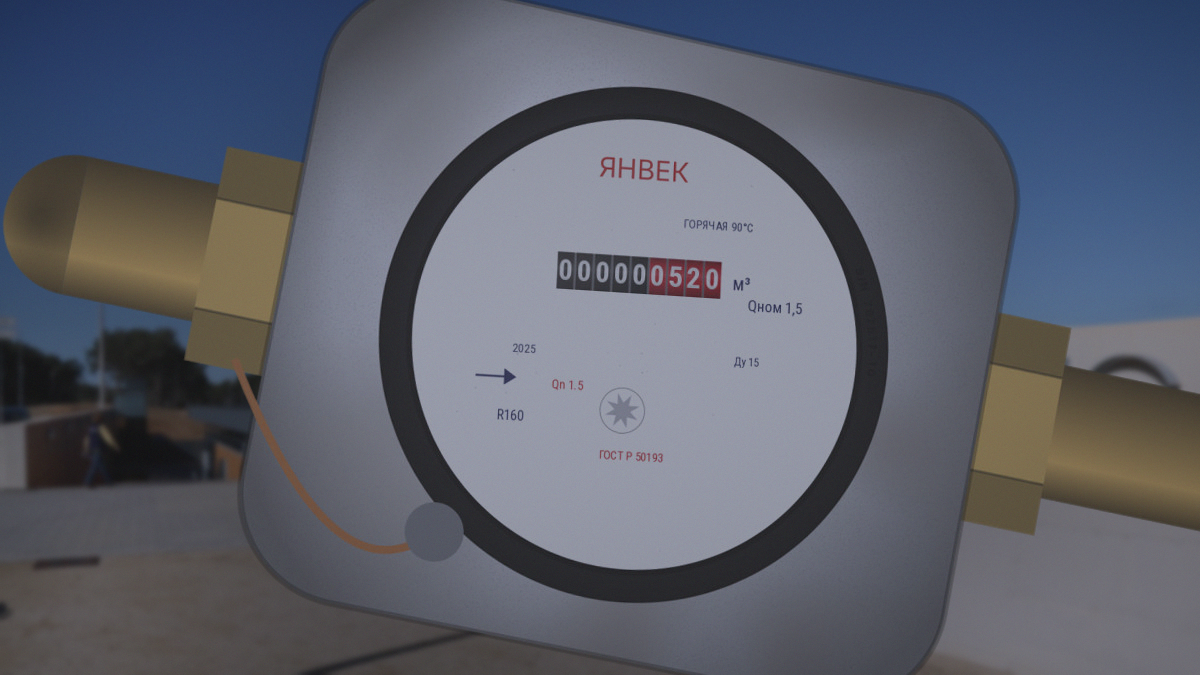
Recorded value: 0.0520 m³
